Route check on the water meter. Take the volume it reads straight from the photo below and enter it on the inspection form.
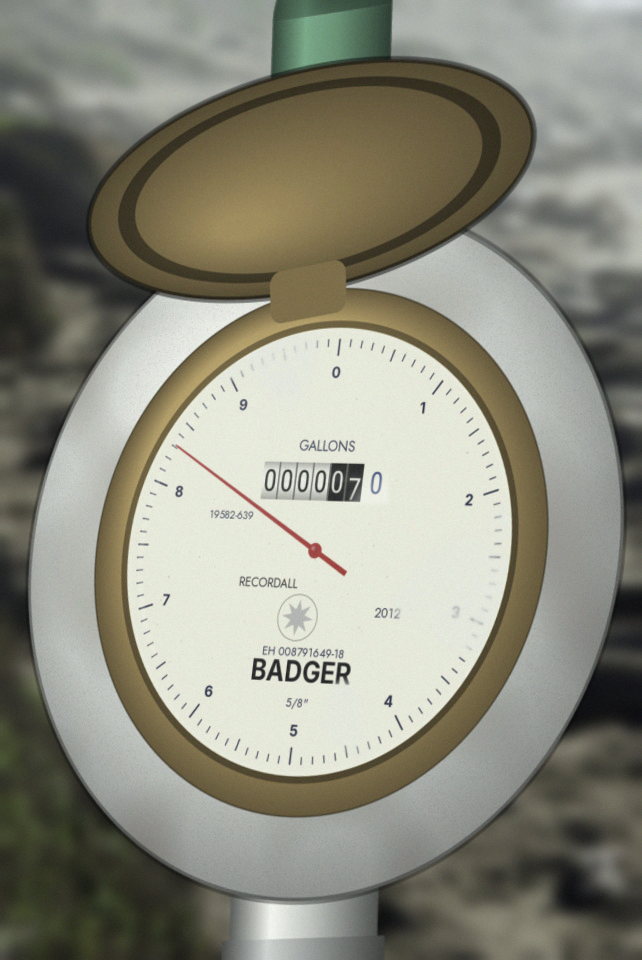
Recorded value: 68.3 gal
